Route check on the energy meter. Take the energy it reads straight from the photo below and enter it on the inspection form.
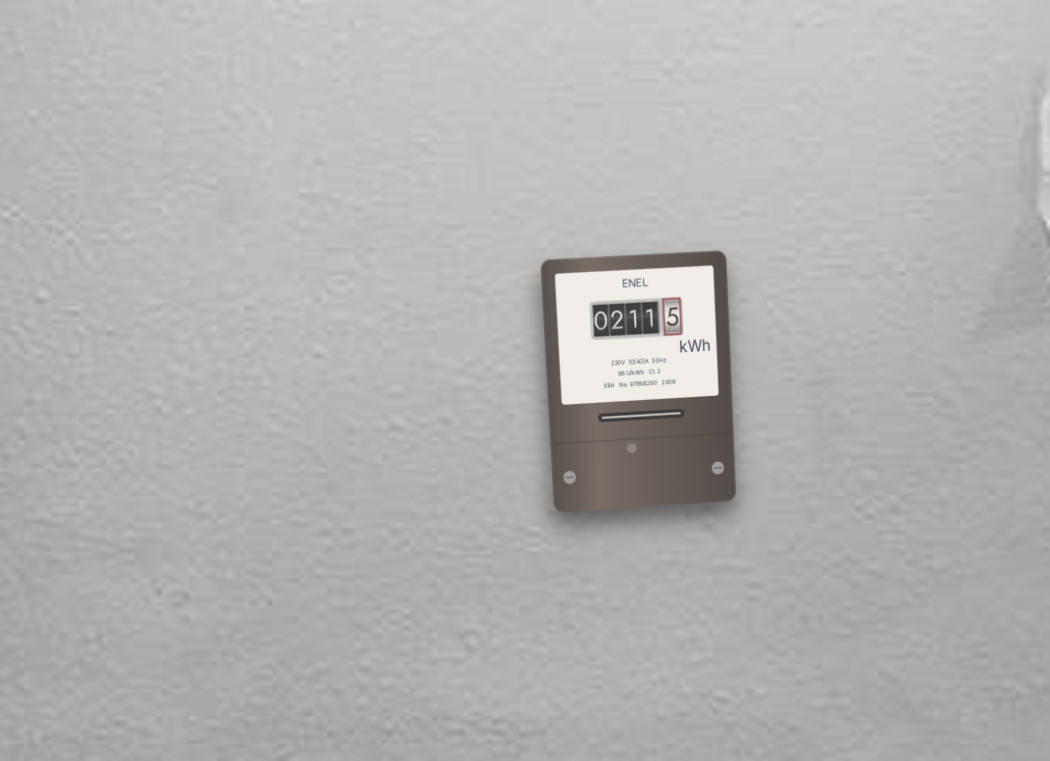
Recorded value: 211.5 kWh
